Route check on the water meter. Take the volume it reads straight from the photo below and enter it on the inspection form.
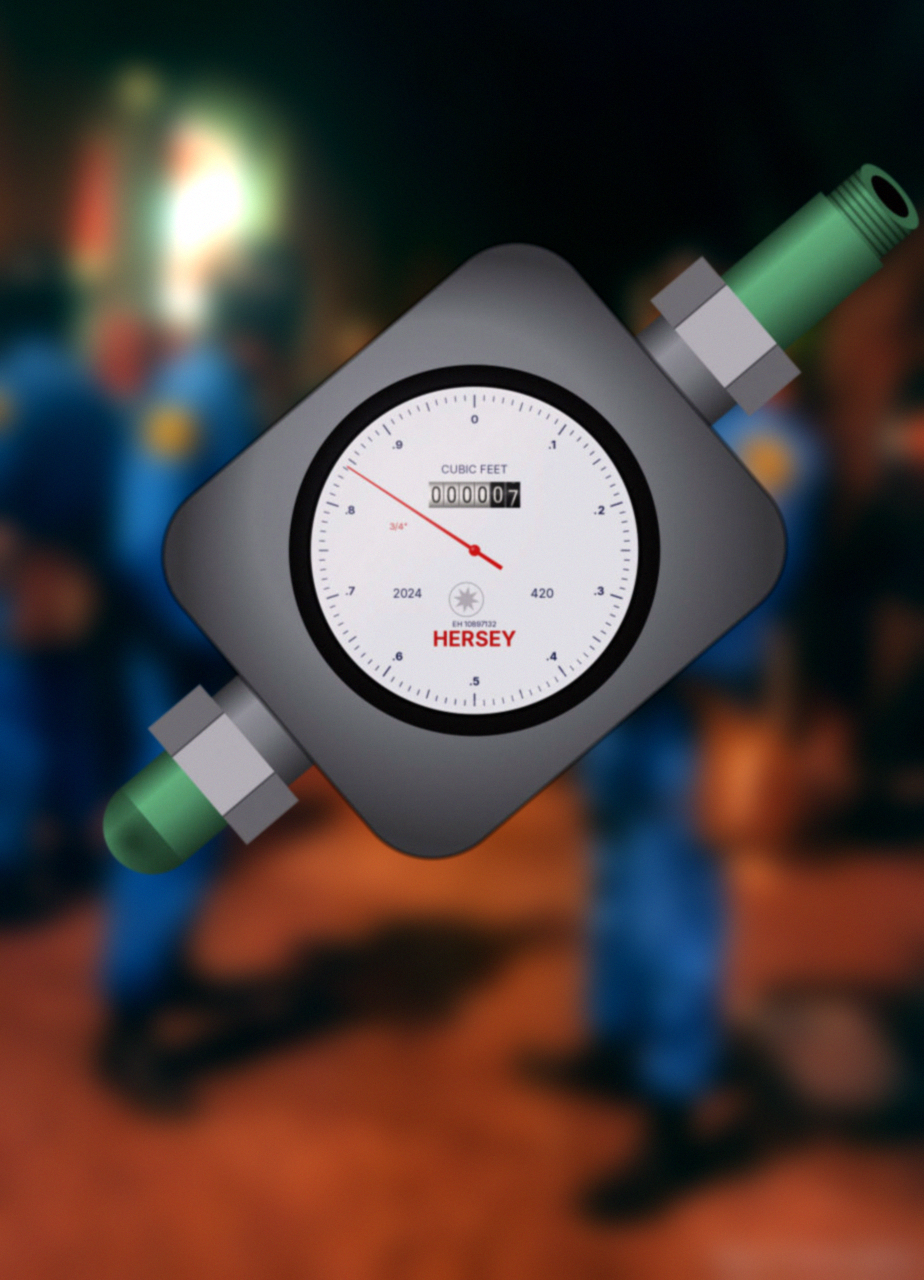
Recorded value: 6.84 ft³
